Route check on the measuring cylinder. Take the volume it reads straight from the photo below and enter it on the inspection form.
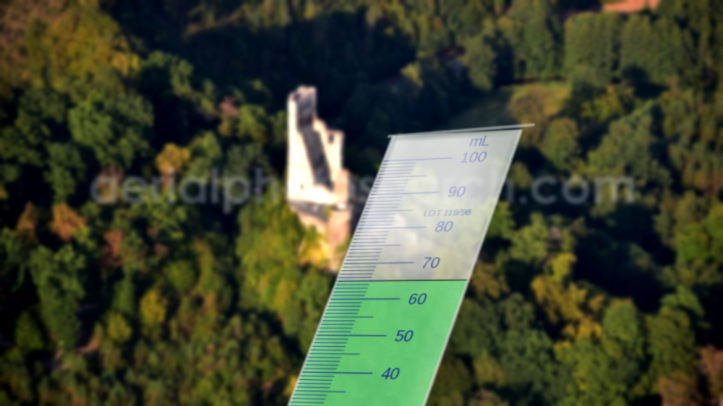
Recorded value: 65 mL
